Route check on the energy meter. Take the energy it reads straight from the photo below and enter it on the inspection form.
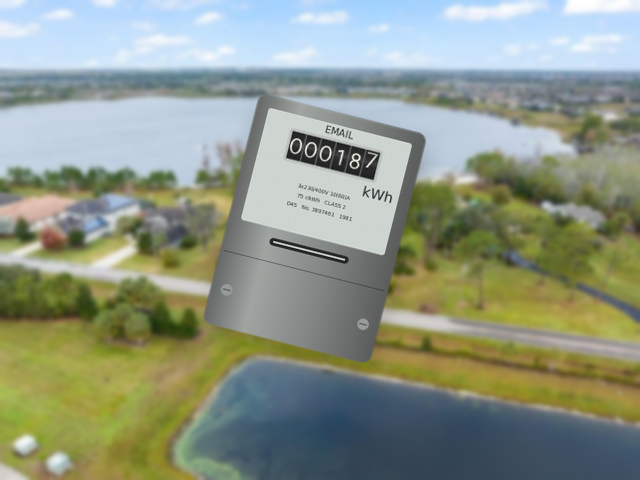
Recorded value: 187 kWh
